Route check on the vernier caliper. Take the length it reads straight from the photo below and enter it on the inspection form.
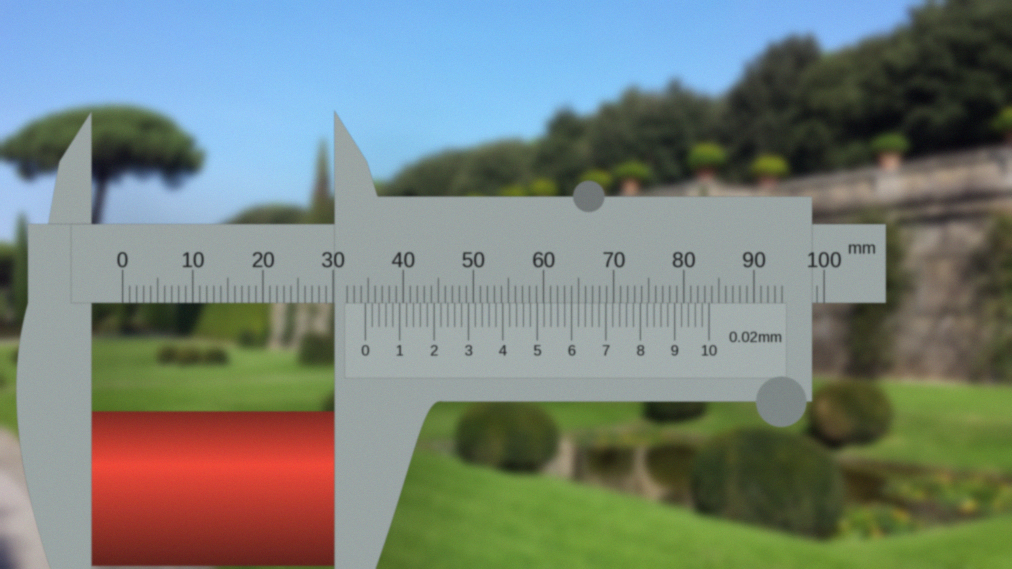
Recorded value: 34.6 mm
